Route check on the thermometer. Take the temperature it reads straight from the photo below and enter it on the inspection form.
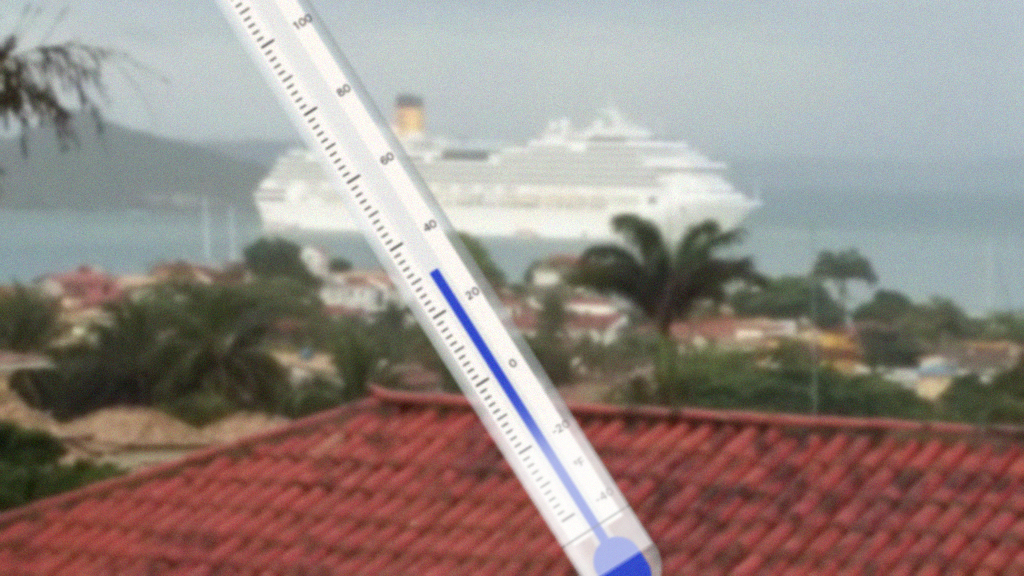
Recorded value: 30 °F
